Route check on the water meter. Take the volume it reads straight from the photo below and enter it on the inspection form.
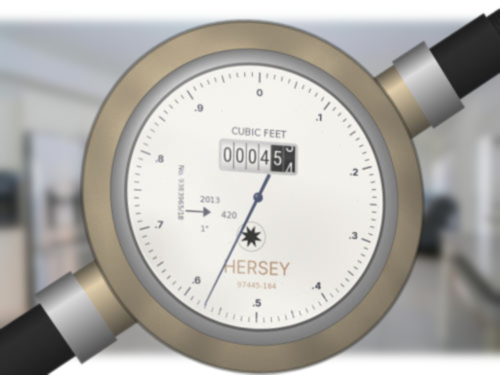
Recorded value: 453.57 ft³
